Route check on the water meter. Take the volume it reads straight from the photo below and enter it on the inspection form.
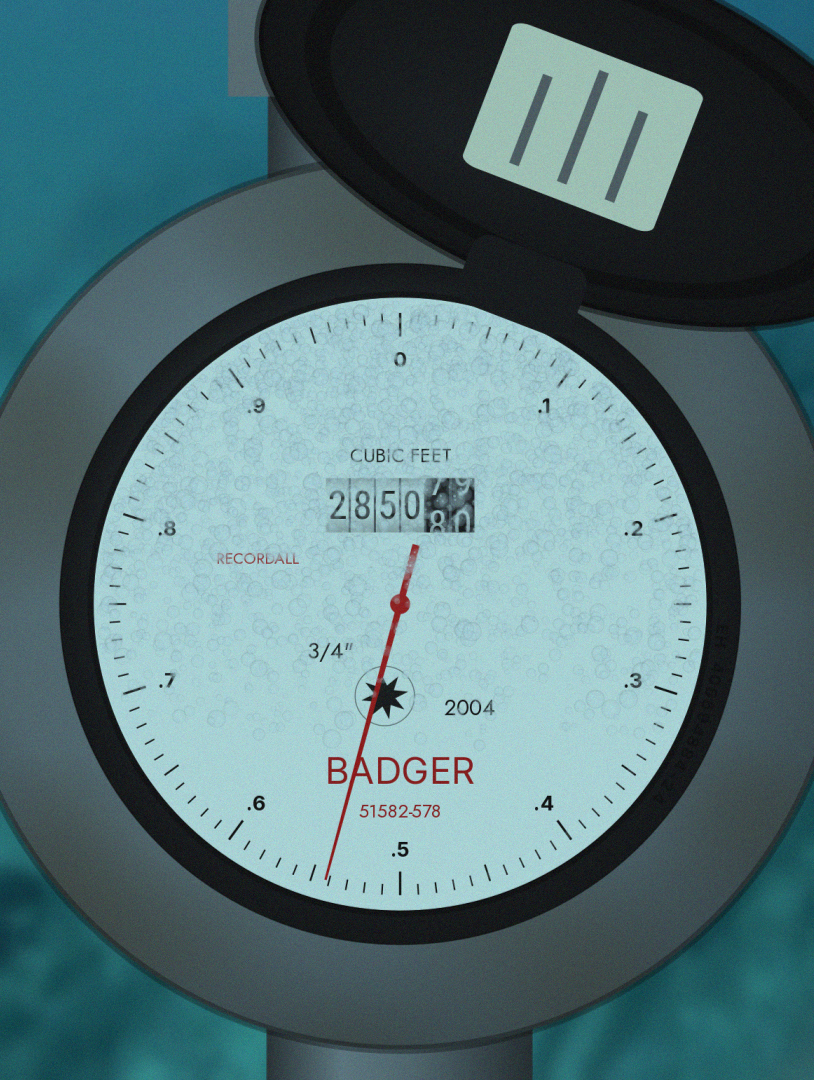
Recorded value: 285079.54 ft³
